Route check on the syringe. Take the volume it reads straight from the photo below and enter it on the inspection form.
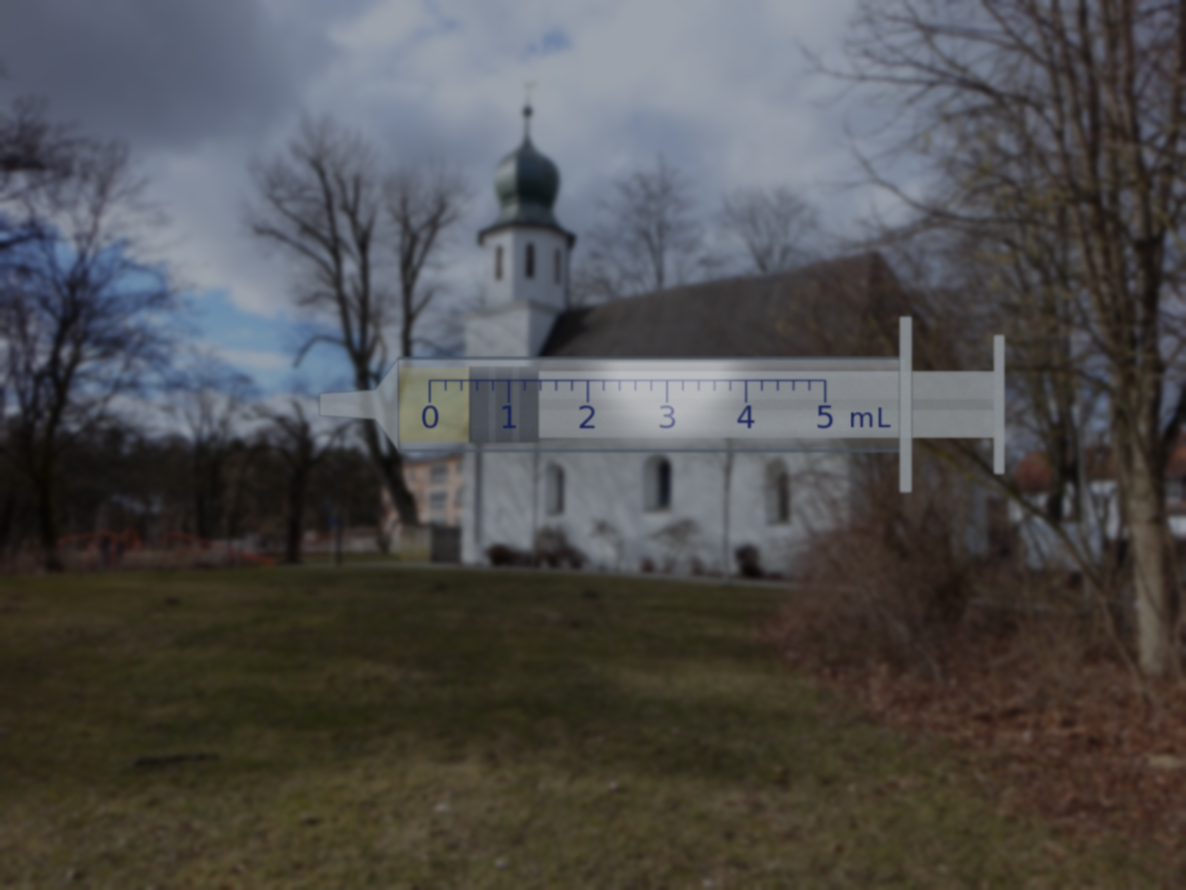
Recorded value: 0.5 mL
